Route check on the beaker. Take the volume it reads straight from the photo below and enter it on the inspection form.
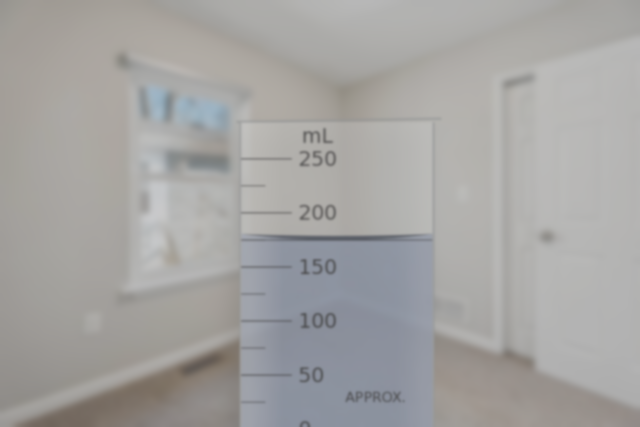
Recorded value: 175 mL
